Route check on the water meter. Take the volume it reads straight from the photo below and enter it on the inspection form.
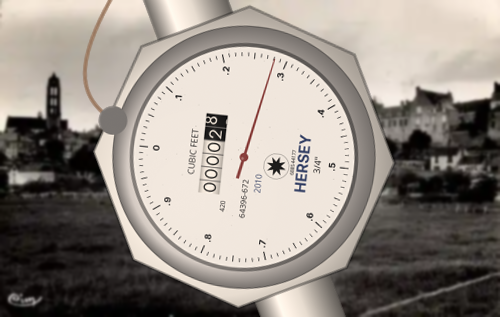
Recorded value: 28.28 ft³
